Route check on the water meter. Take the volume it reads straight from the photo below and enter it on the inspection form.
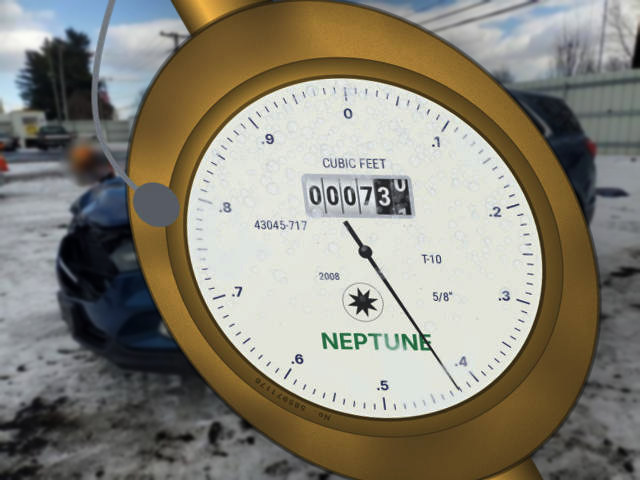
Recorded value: 730.42 ft³
